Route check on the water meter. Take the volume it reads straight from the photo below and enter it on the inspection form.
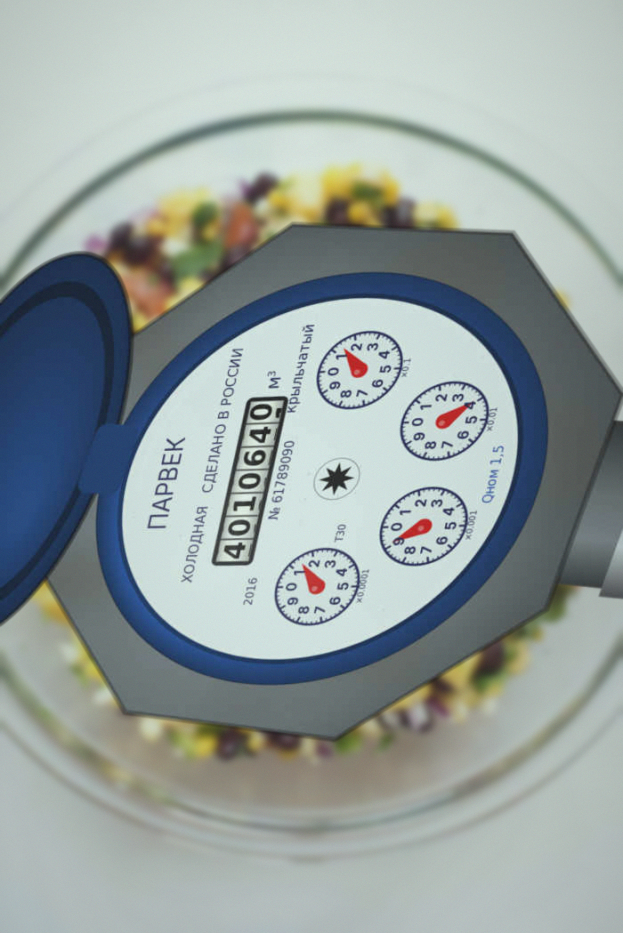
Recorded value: 4010640.1391 m³
